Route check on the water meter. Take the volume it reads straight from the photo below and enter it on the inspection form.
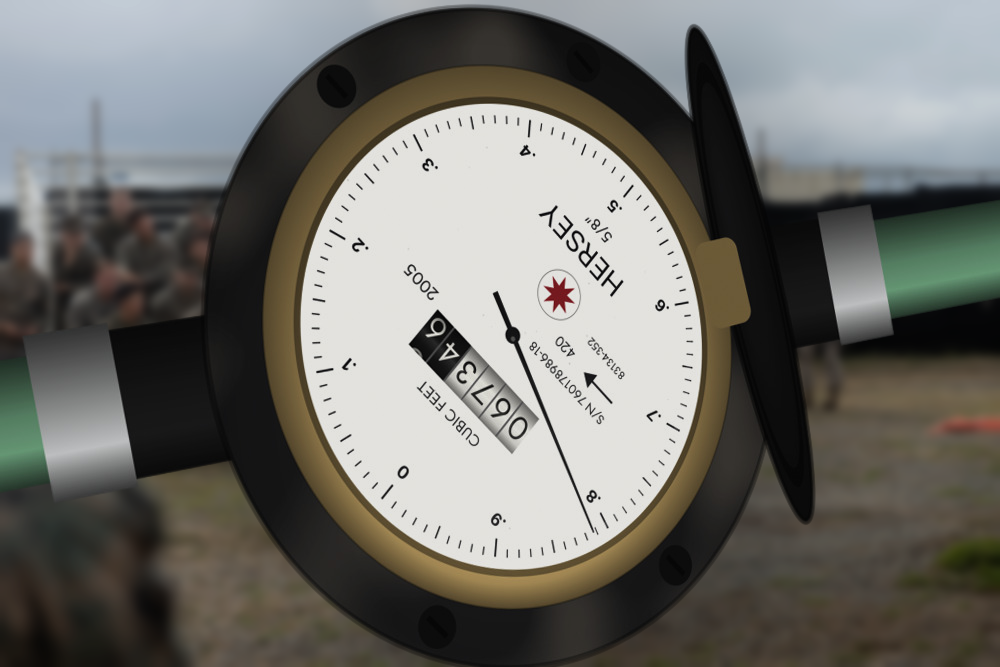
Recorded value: 67345.81 ft³
